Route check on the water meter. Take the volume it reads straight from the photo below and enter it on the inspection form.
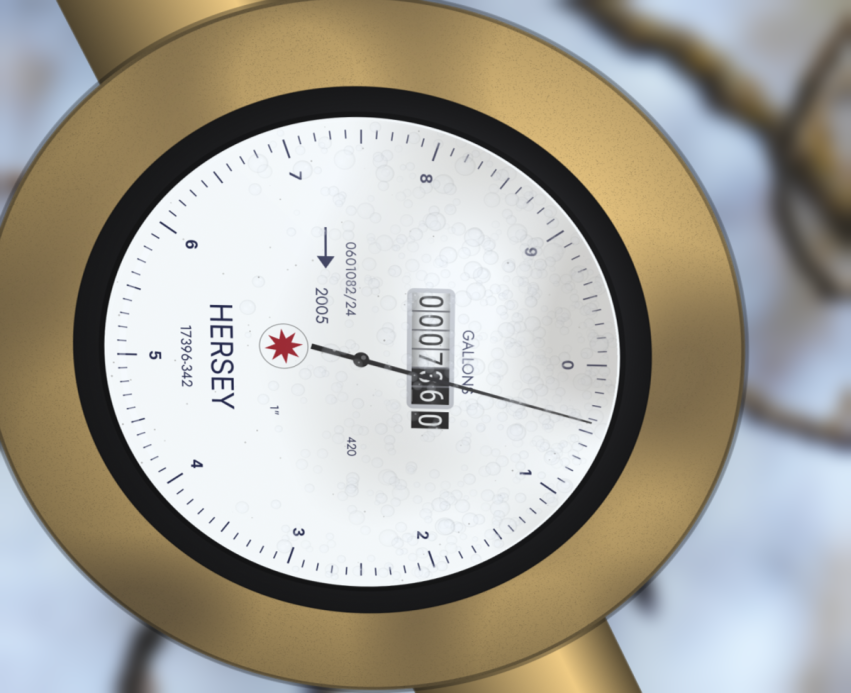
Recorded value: 7360.4 gal
